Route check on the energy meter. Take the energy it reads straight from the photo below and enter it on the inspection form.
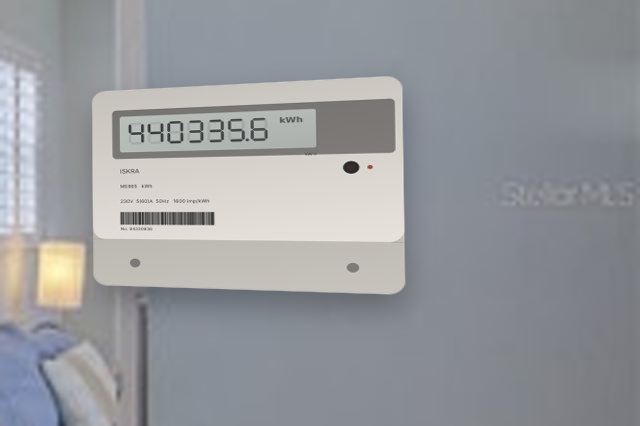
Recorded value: 440335.6 kWh
